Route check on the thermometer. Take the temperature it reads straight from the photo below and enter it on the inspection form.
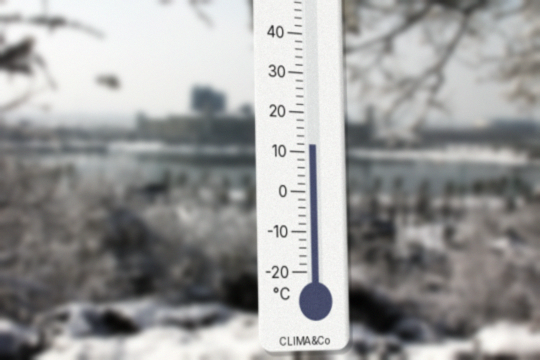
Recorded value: 12 °C
